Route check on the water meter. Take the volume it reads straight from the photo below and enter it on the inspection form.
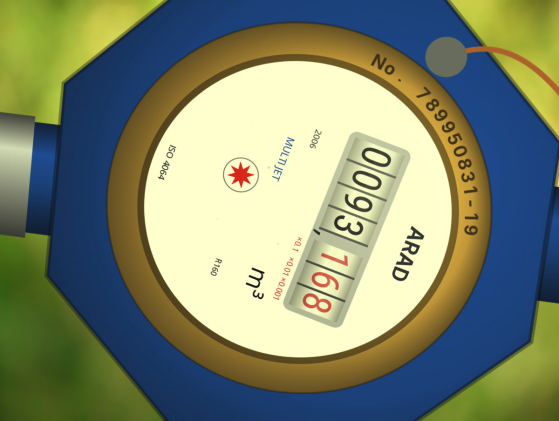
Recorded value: 93.168 m³
